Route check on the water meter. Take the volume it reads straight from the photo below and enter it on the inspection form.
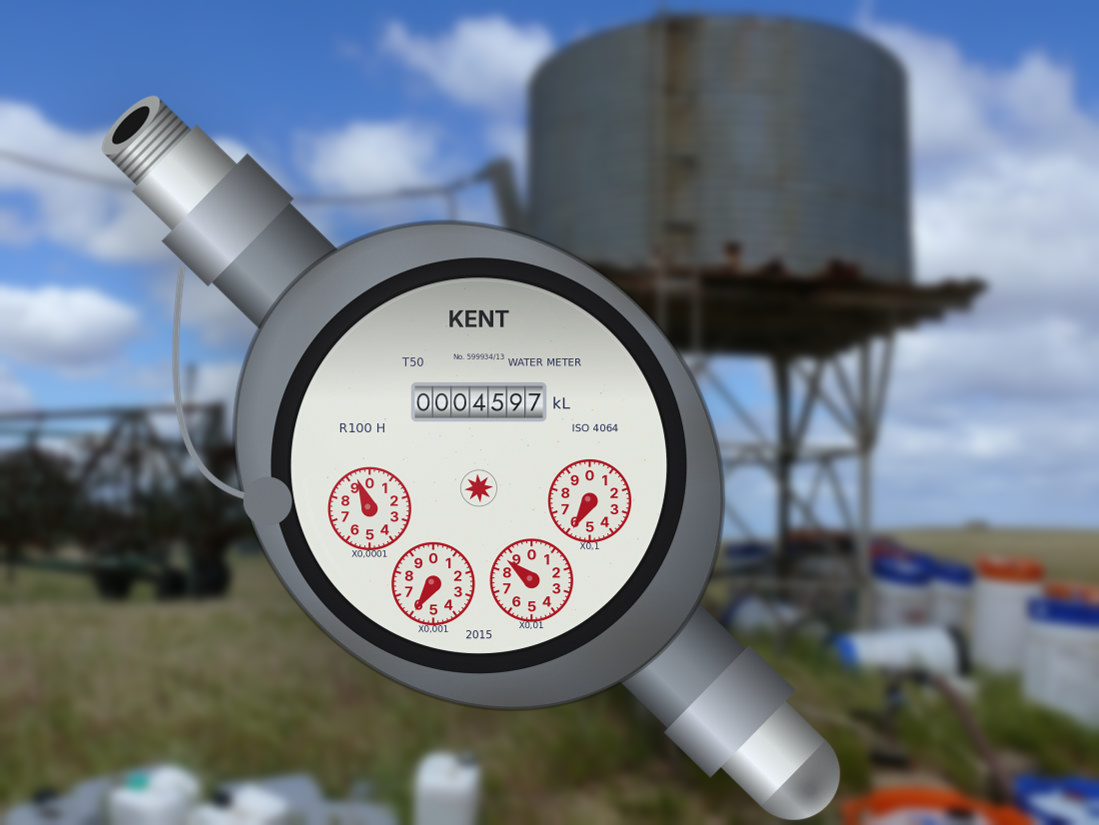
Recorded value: 4597.5859 kL
